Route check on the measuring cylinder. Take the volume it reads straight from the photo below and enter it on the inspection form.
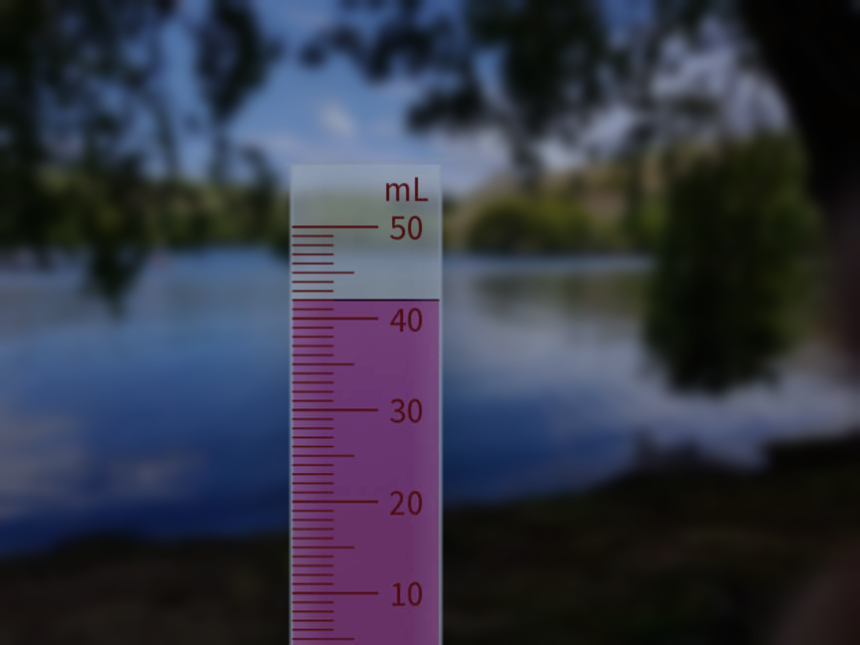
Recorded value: 42 mL
